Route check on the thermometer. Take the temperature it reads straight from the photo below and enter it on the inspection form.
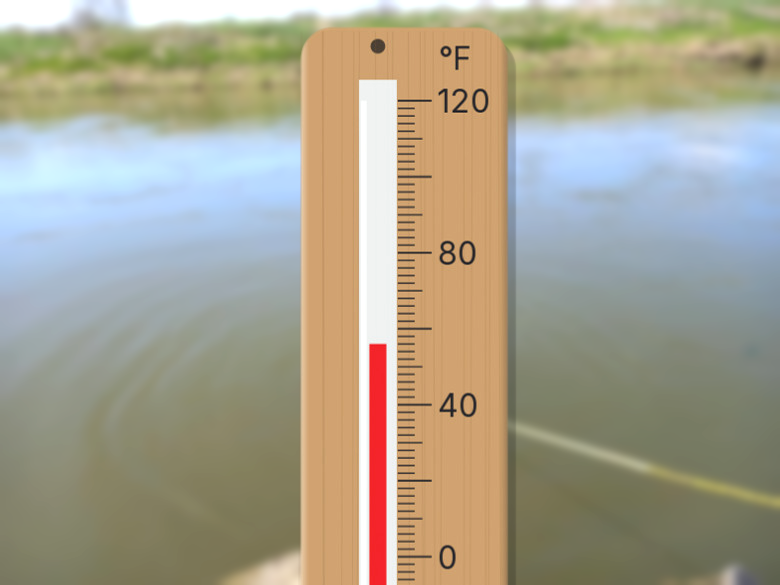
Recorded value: 56 °F
